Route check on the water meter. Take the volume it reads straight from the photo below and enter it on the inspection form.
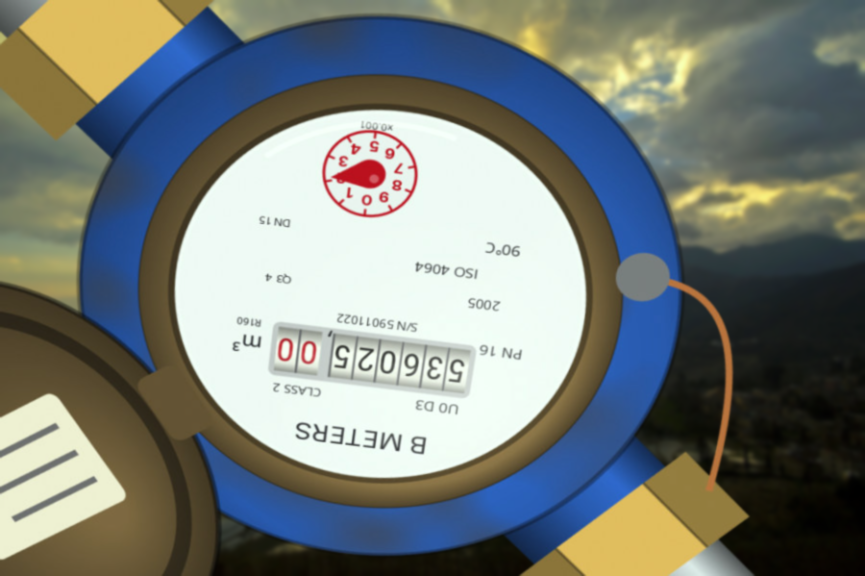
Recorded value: 536025.002 m³
